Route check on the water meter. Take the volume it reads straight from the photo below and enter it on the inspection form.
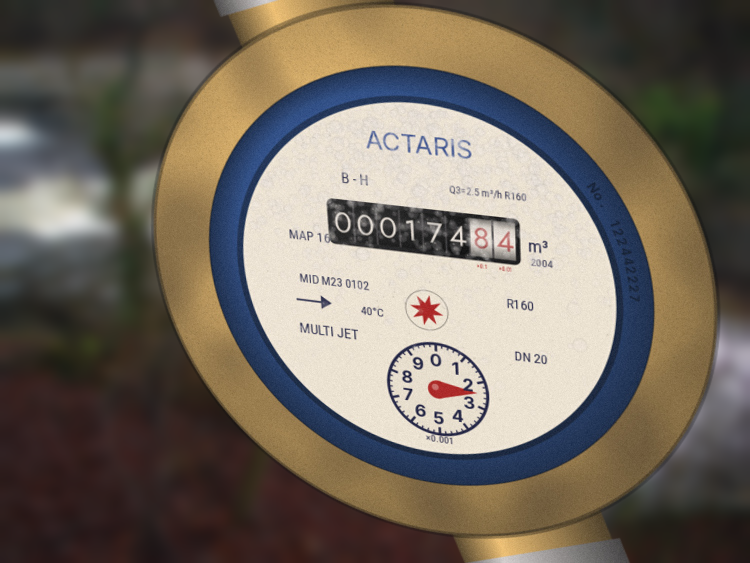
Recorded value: 174.842 m³
